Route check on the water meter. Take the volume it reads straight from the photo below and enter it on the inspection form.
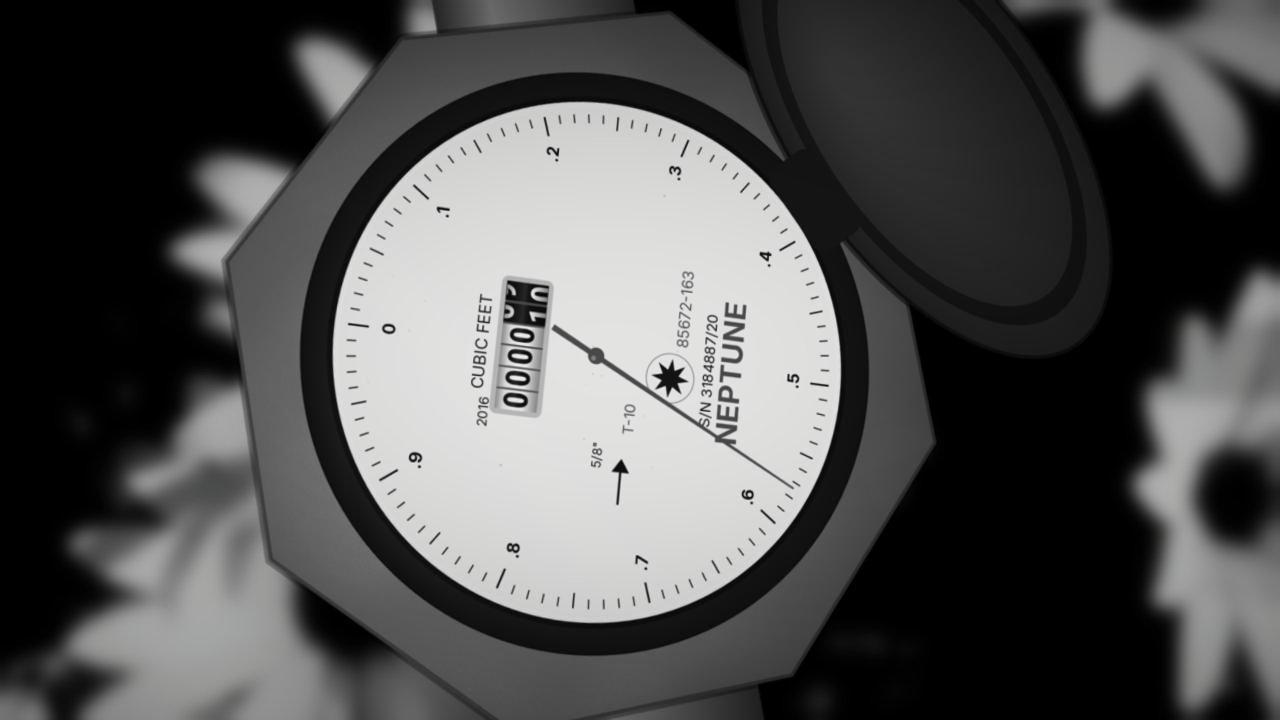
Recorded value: 9.57 ft³
